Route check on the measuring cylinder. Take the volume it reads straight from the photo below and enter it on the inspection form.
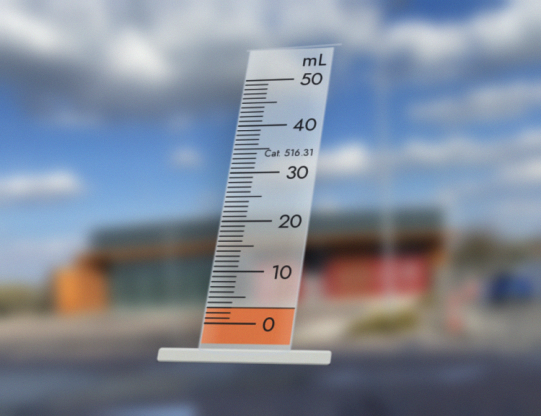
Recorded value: 3 mL
